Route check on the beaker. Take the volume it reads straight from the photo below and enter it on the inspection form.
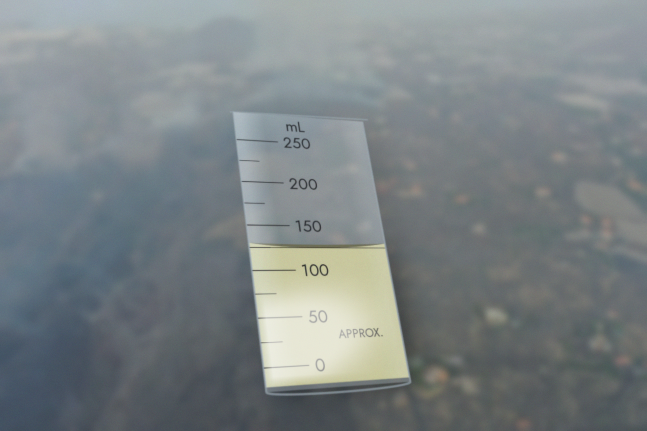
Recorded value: 125 mL
